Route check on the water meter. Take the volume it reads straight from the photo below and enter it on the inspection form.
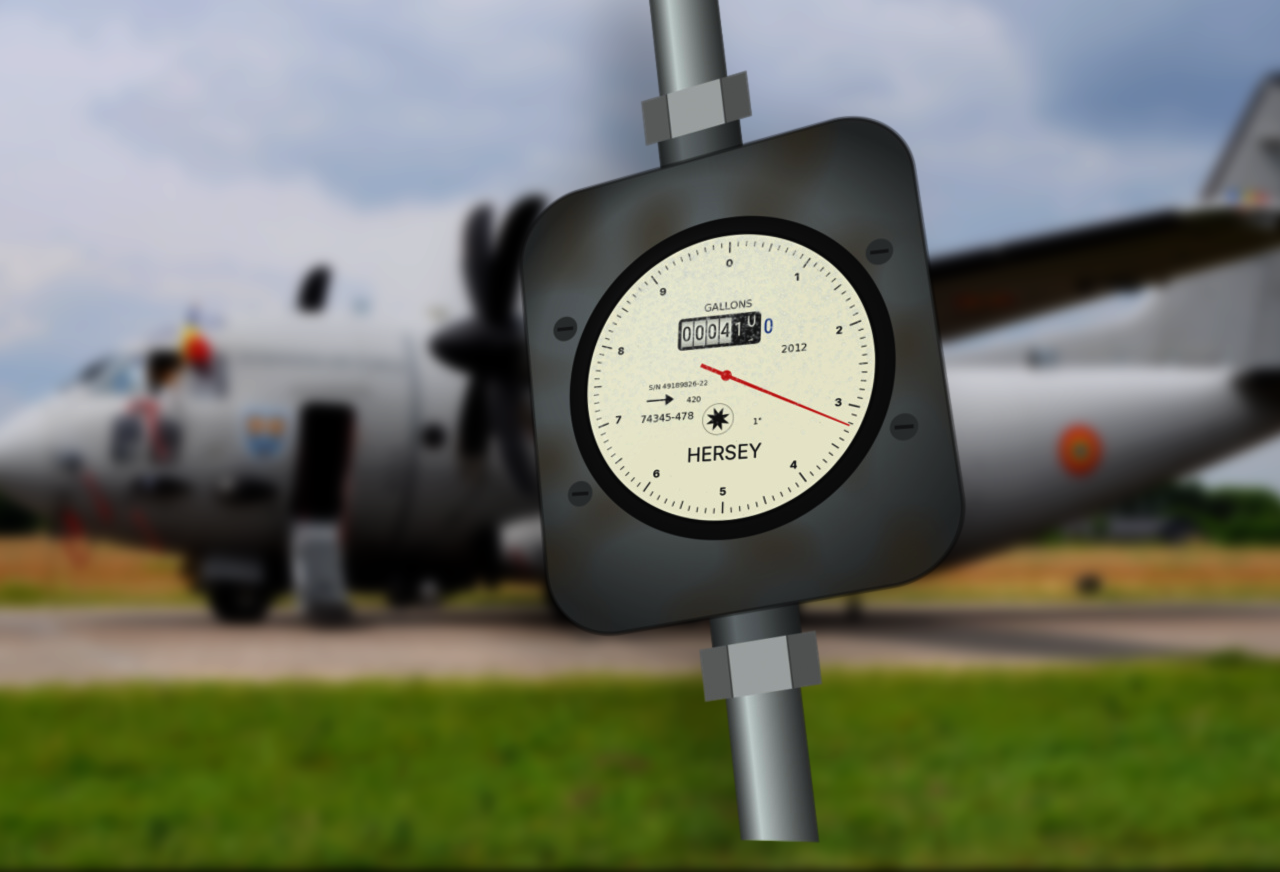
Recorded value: 4103.2 gal
